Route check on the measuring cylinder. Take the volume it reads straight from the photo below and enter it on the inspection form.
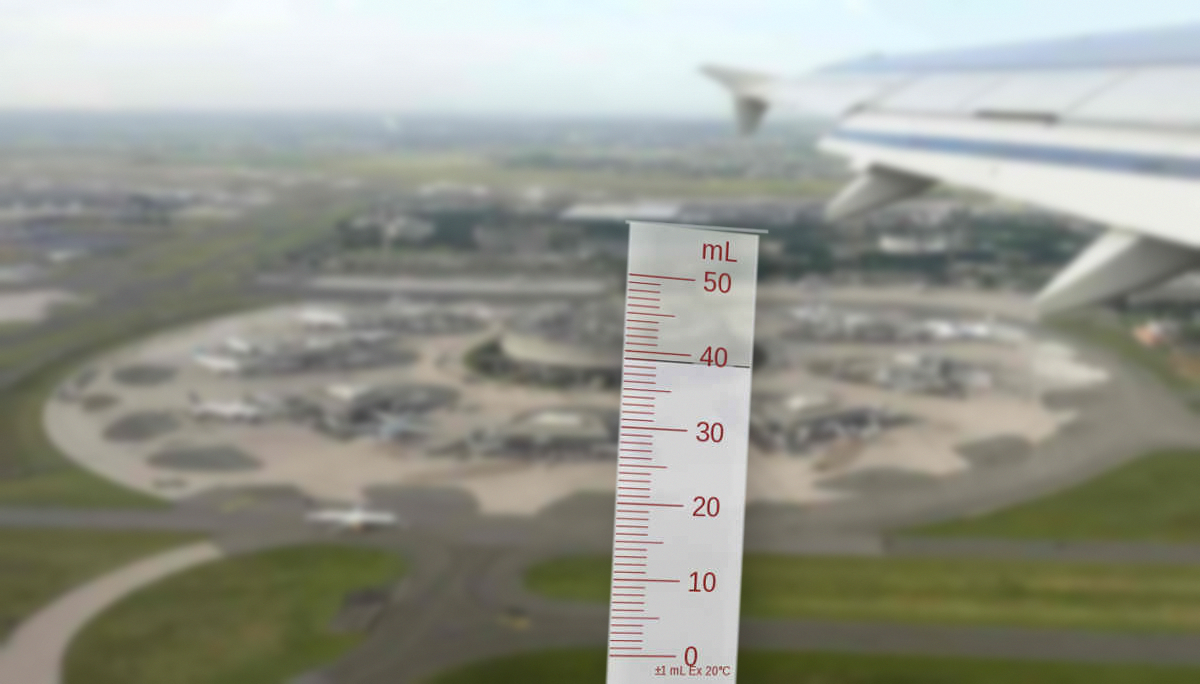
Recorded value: 39 mL
